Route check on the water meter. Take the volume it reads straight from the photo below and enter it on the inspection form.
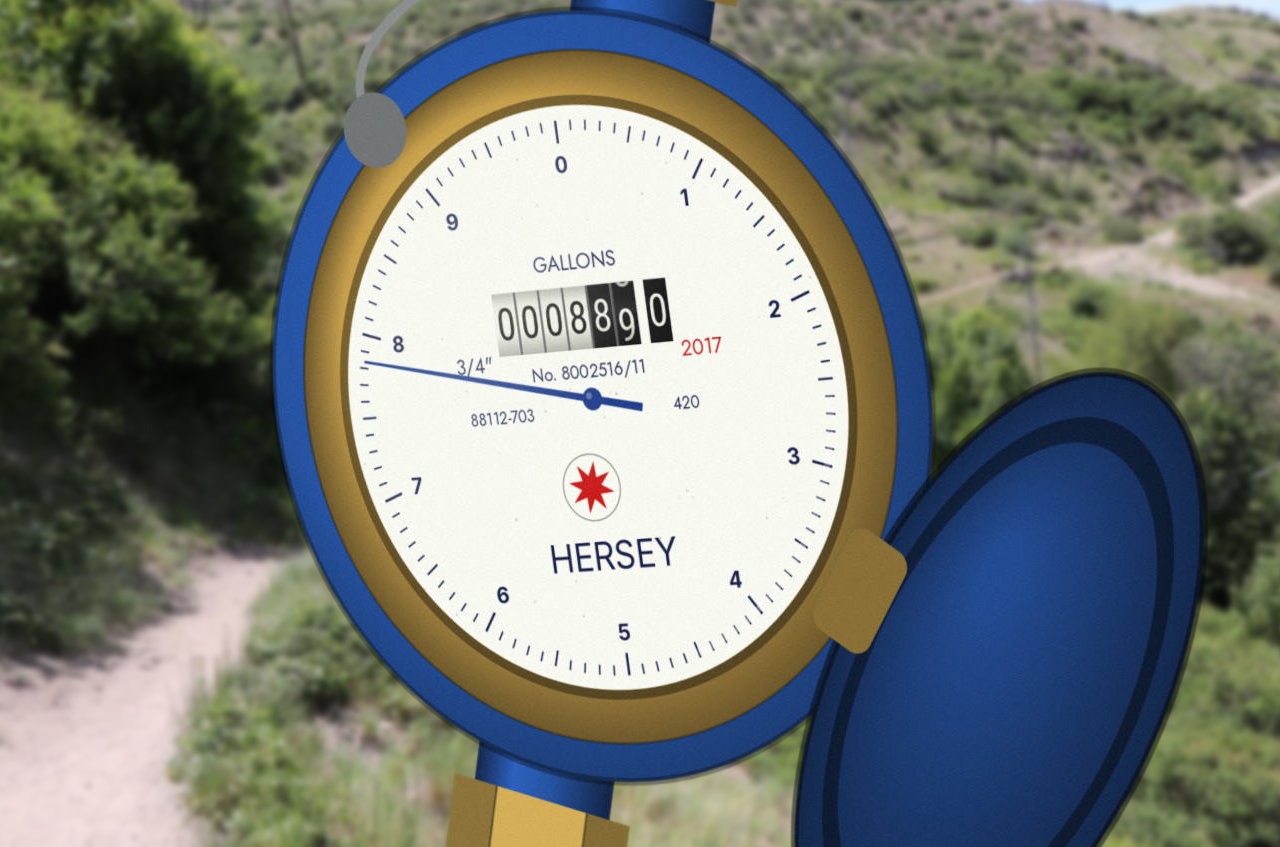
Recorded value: 8887.8 gal
